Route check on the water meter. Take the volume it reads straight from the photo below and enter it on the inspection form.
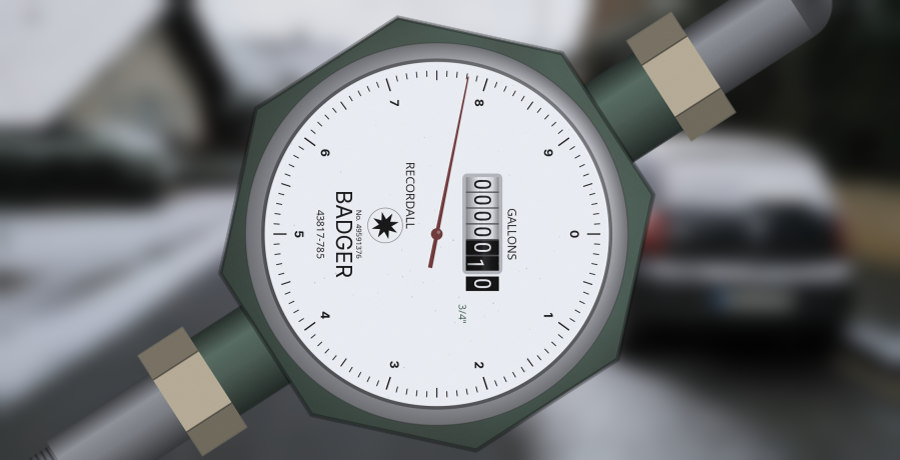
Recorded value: 7.8 gal
